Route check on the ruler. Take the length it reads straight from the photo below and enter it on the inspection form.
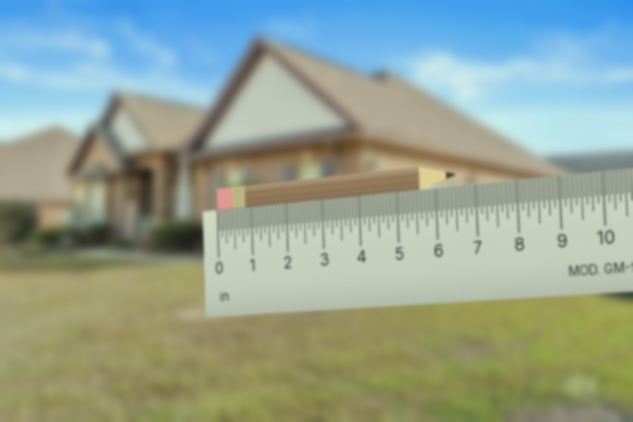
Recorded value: 6.5 in
